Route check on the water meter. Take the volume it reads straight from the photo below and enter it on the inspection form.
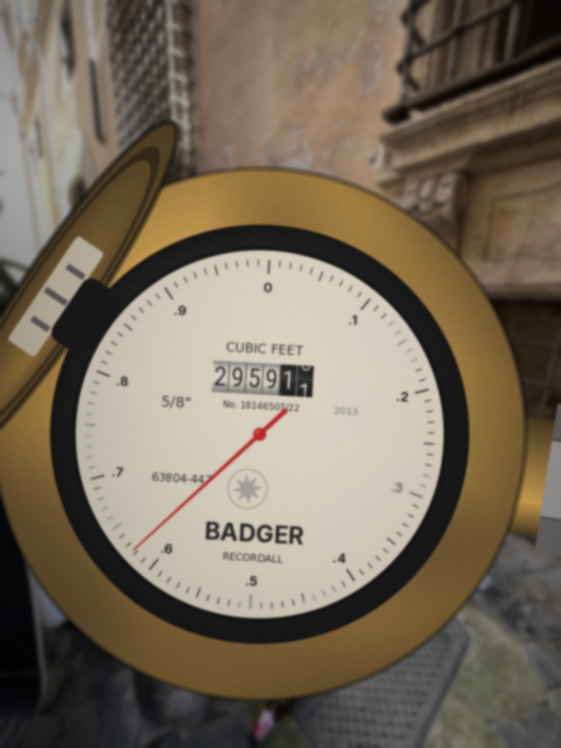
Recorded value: 295910.62 ft³
